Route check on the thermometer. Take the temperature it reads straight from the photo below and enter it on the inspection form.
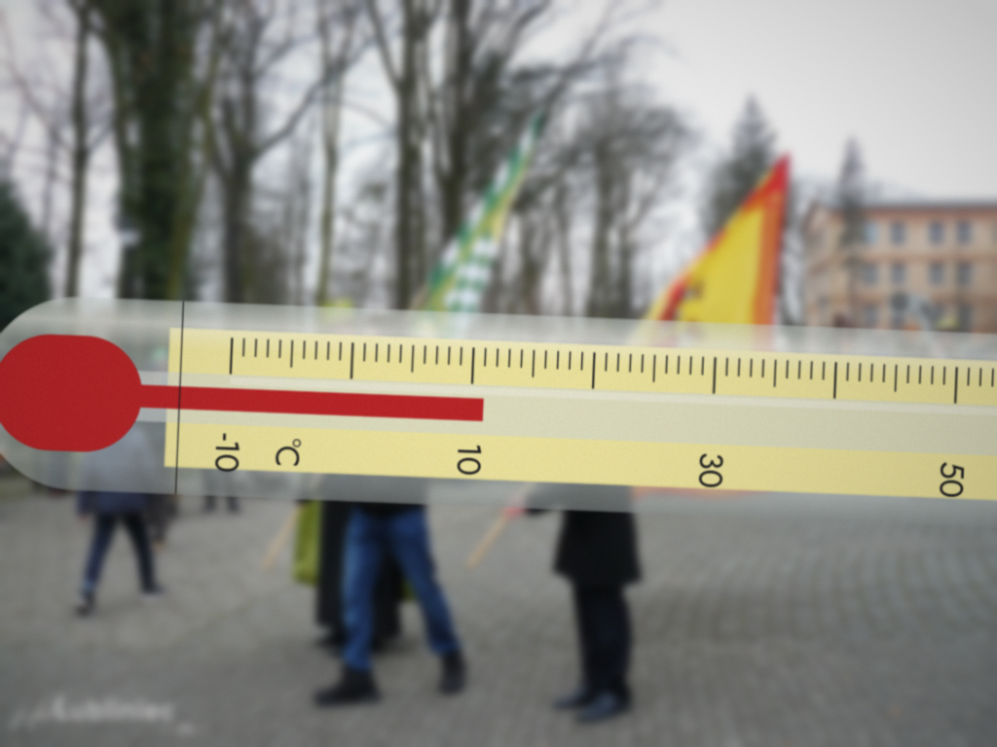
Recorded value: 11 °C
